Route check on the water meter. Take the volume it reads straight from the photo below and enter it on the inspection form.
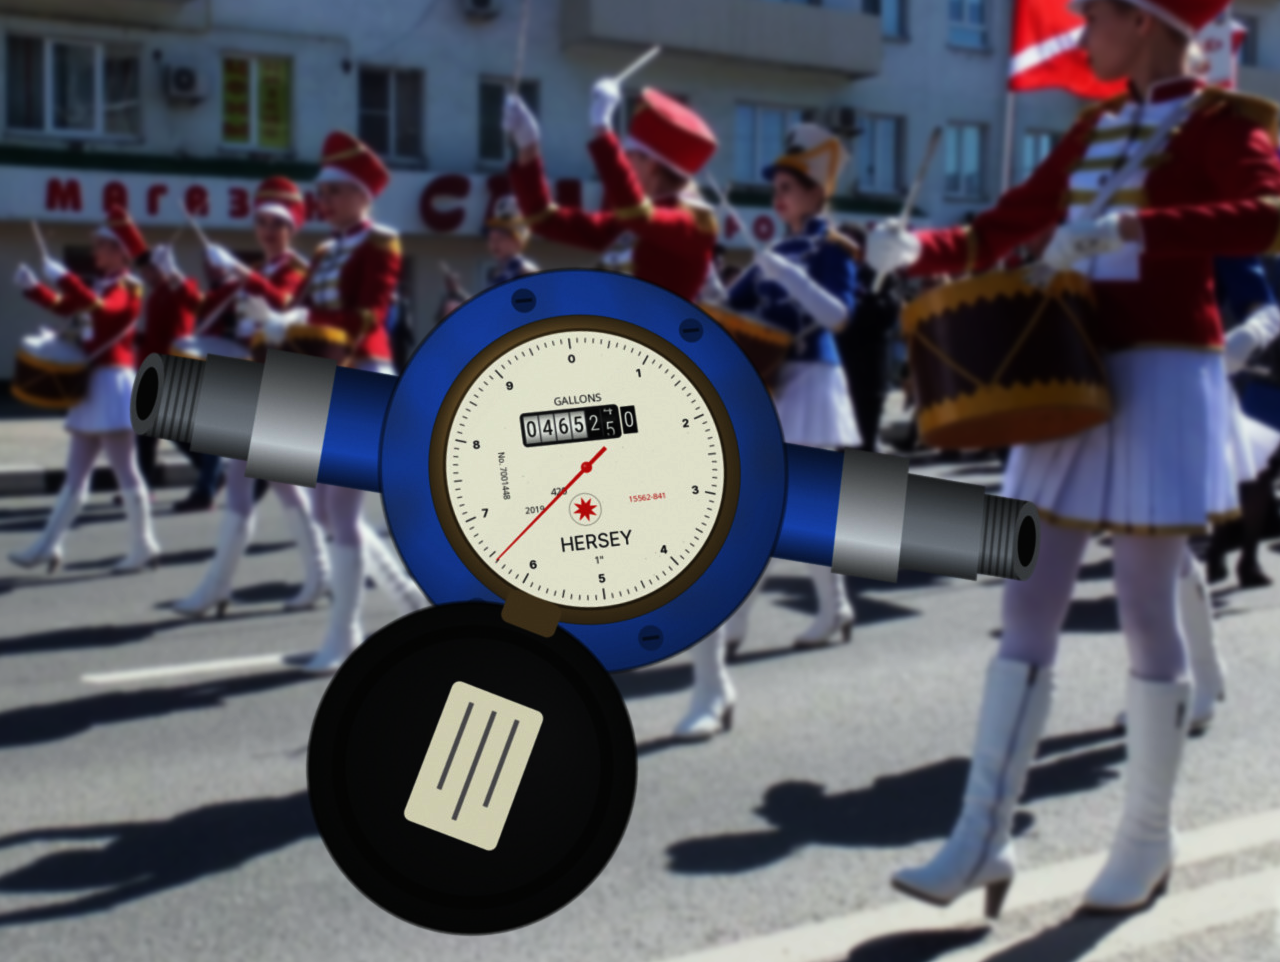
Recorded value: 465246.4 gal
